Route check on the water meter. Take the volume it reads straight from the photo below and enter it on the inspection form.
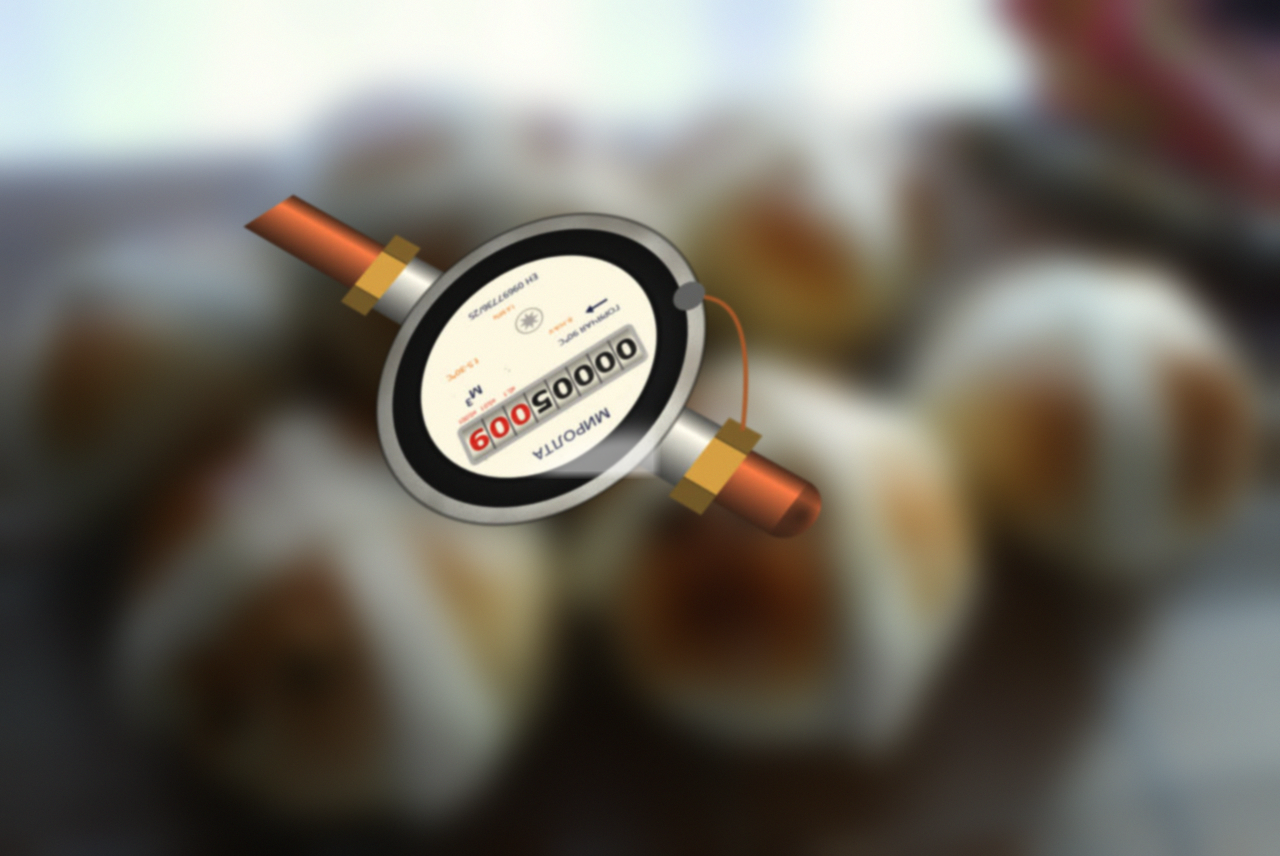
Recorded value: 5.009 m³
